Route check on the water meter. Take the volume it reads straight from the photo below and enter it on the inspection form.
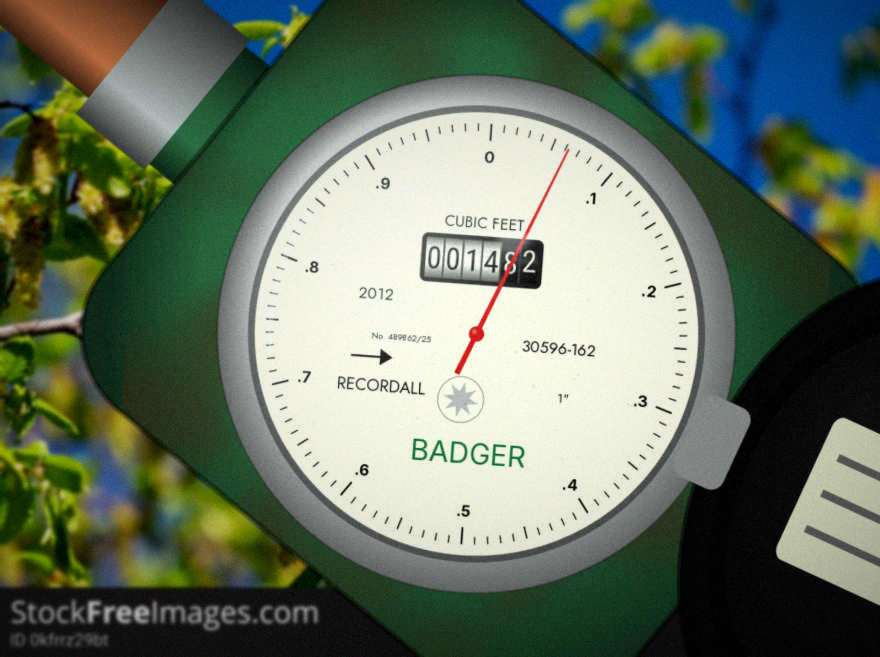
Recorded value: 1482.06 ft³
